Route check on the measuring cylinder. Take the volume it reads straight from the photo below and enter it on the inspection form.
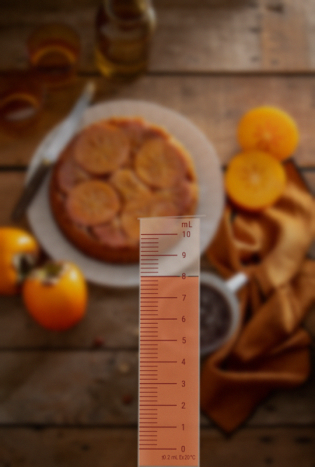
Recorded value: 8 mL
